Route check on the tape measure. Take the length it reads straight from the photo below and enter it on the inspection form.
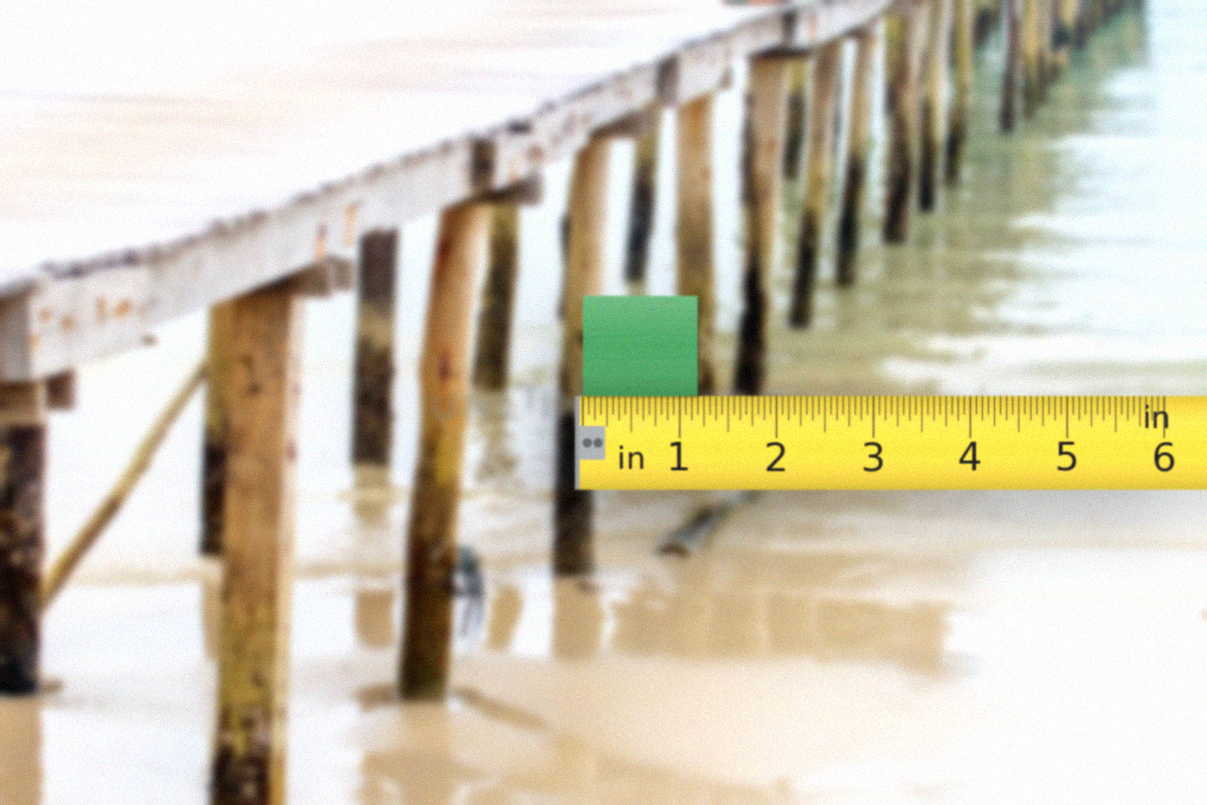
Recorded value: 1.1875 in
